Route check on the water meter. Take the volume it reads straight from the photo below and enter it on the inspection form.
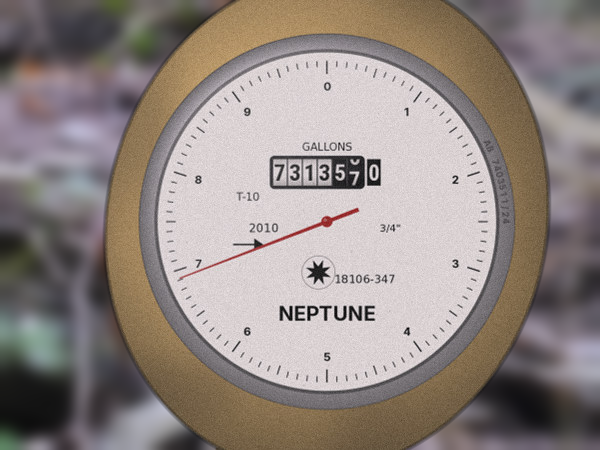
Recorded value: 7313566.9 gal
